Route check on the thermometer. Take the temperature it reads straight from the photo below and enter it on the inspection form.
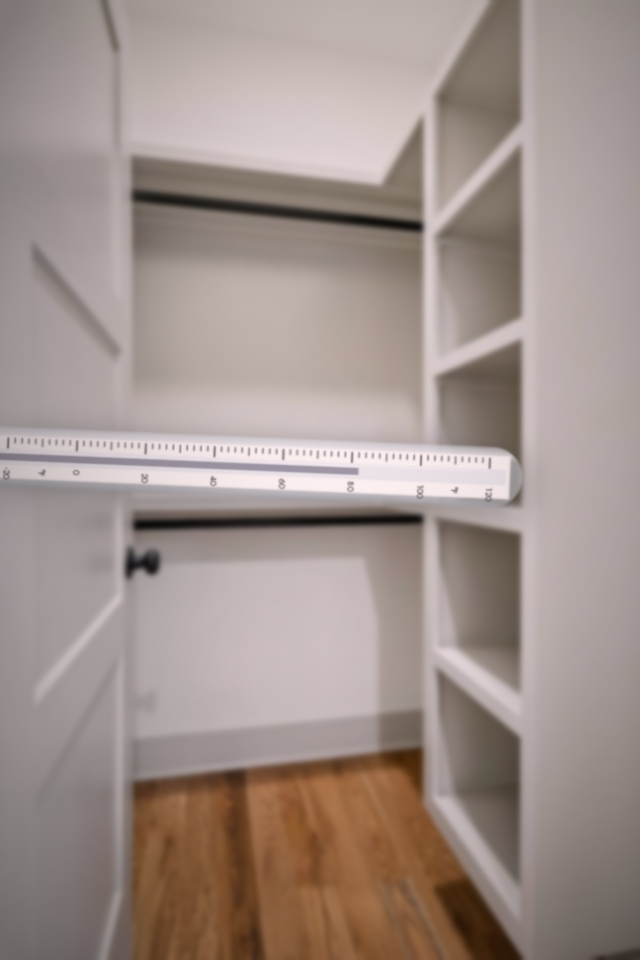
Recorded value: 82 °F
